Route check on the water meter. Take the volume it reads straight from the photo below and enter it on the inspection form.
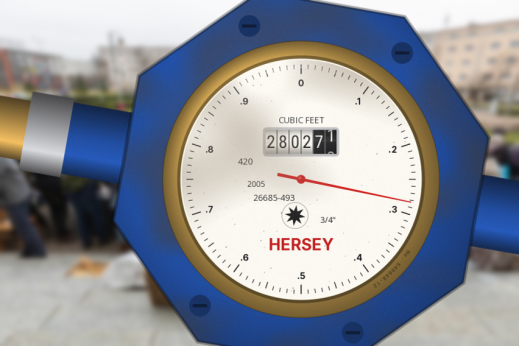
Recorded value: 280271.28 ft³
